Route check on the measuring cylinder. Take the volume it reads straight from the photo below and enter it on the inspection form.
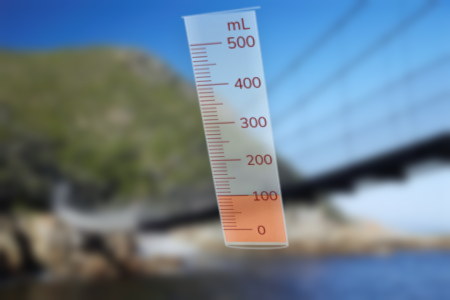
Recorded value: 100 mL
